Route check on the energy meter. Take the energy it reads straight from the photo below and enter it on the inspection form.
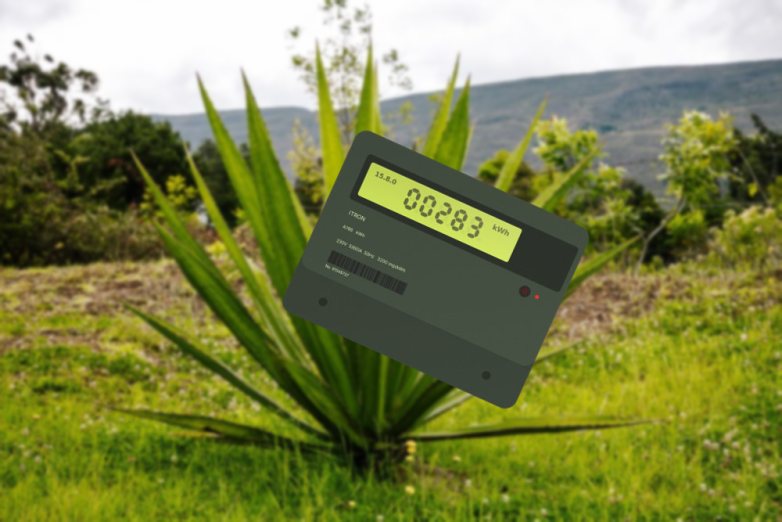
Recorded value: 283 kWh
